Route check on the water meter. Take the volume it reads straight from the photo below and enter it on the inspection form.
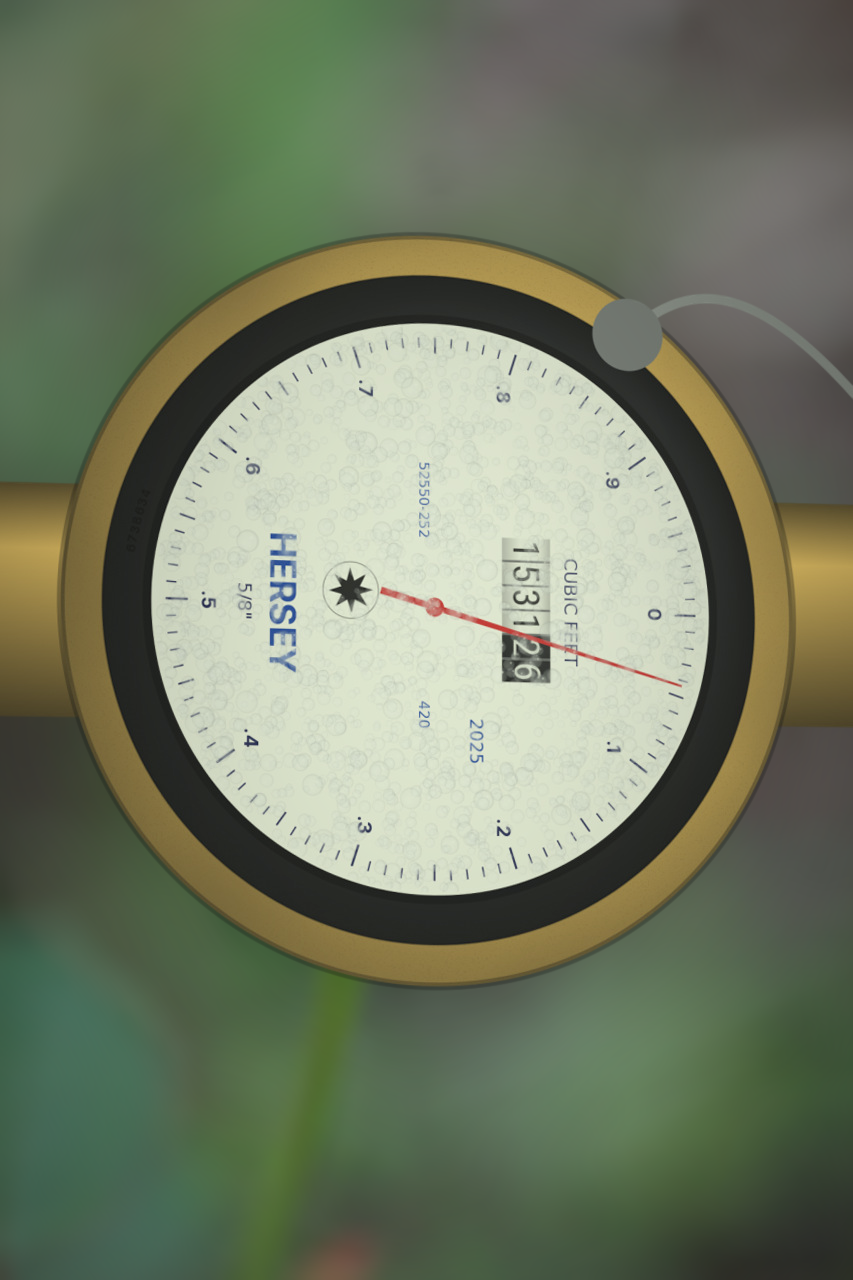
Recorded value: 153126.04 ft³
